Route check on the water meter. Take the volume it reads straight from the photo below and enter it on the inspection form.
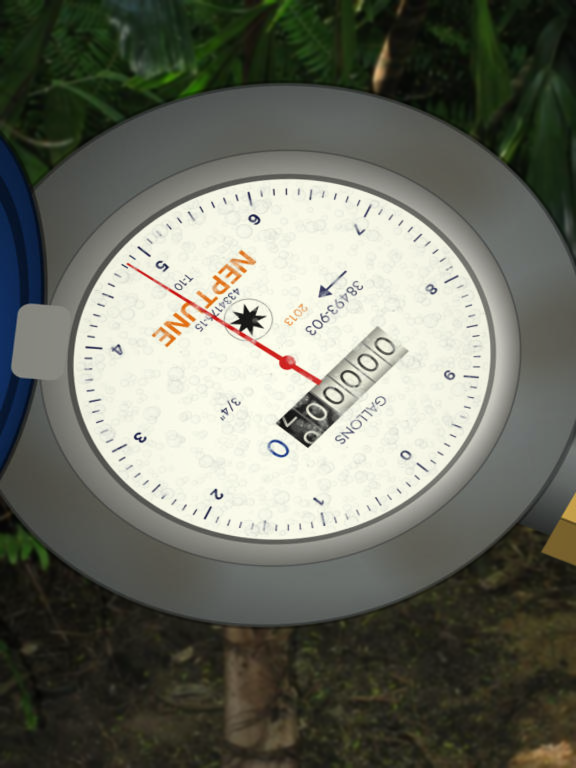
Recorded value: 64.8 gal
